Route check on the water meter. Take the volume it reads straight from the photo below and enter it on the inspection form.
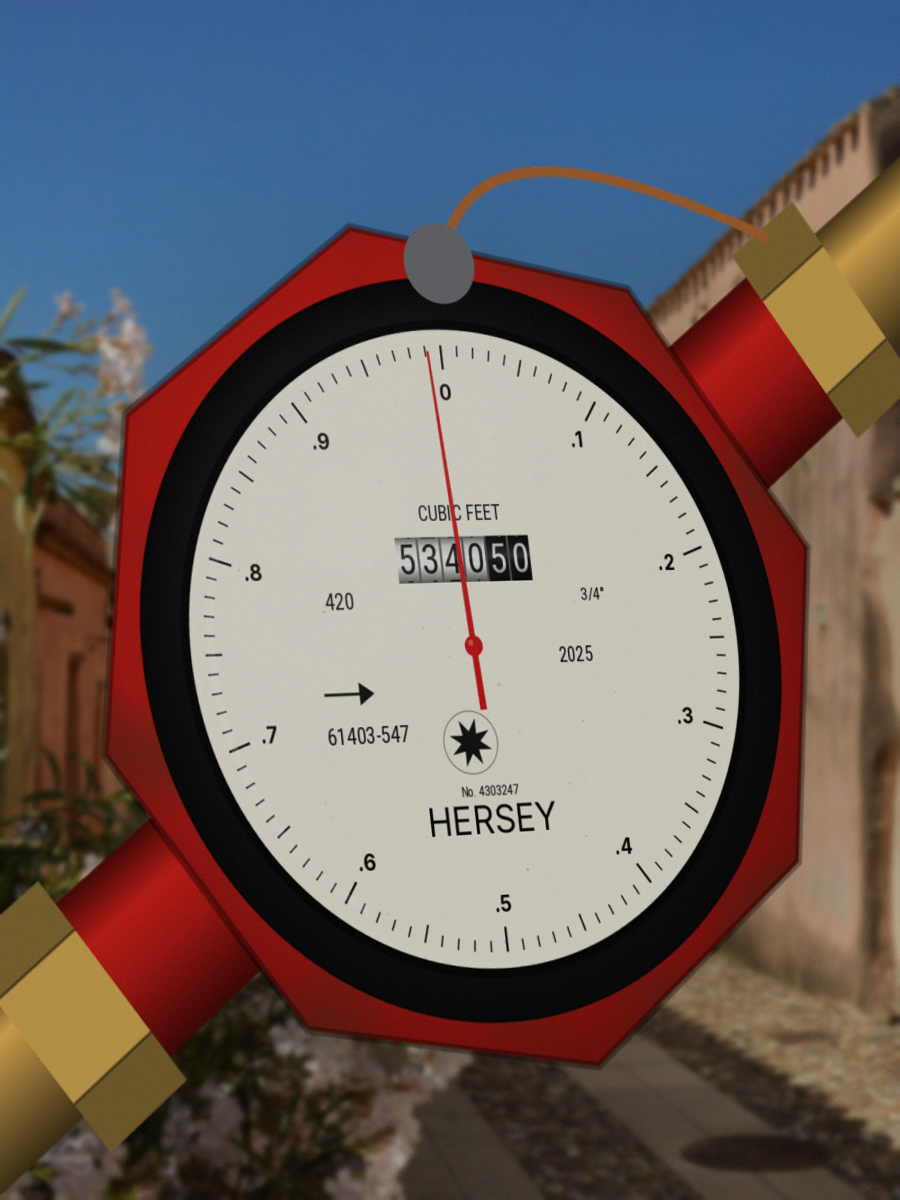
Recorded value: 534049.99 ft³
